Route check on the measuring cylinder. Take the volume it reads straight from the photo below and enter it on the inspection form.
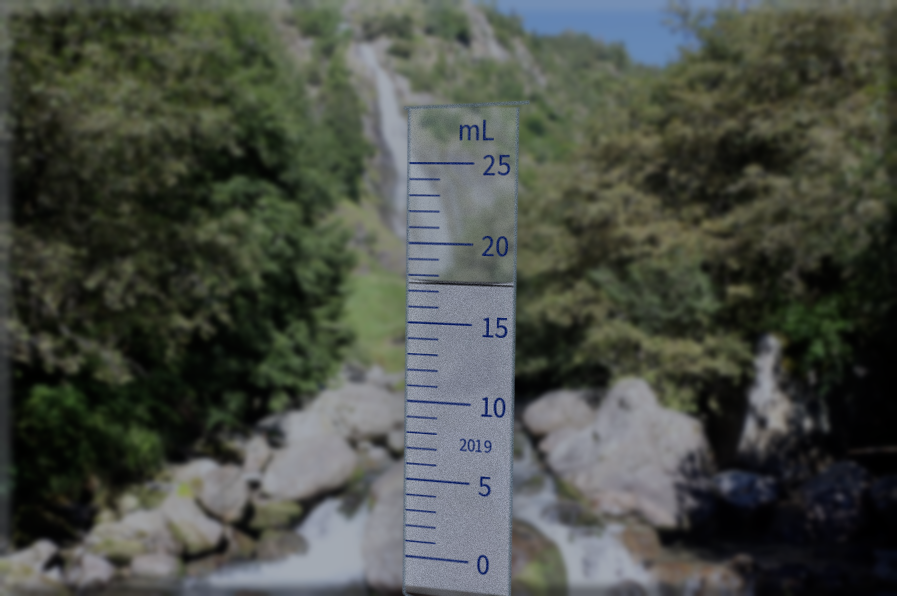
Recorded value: 17.5 mL
